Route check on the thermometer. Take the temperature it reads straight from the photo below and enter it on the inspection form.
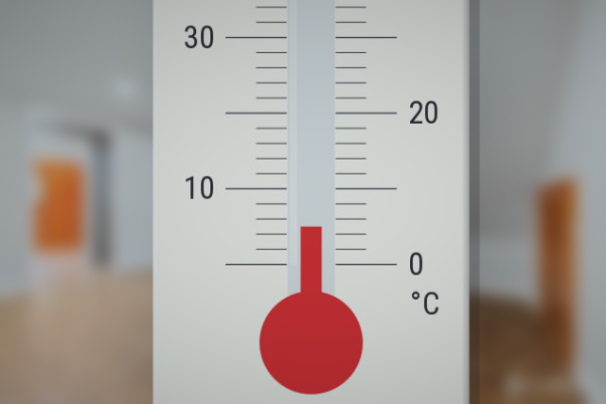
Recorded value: 5 °C
